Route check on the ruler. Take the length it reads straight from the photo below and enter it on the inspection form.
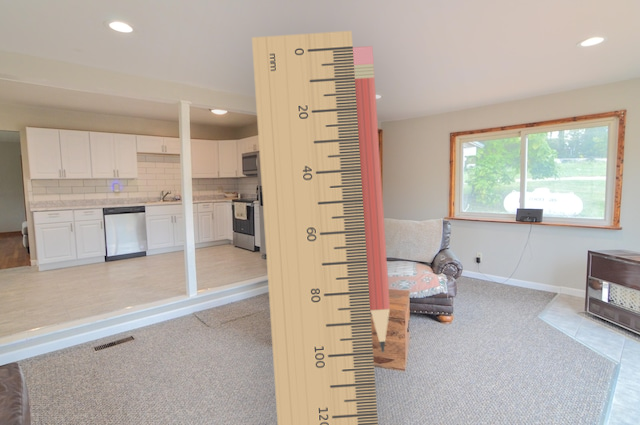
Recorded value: 100 mm
